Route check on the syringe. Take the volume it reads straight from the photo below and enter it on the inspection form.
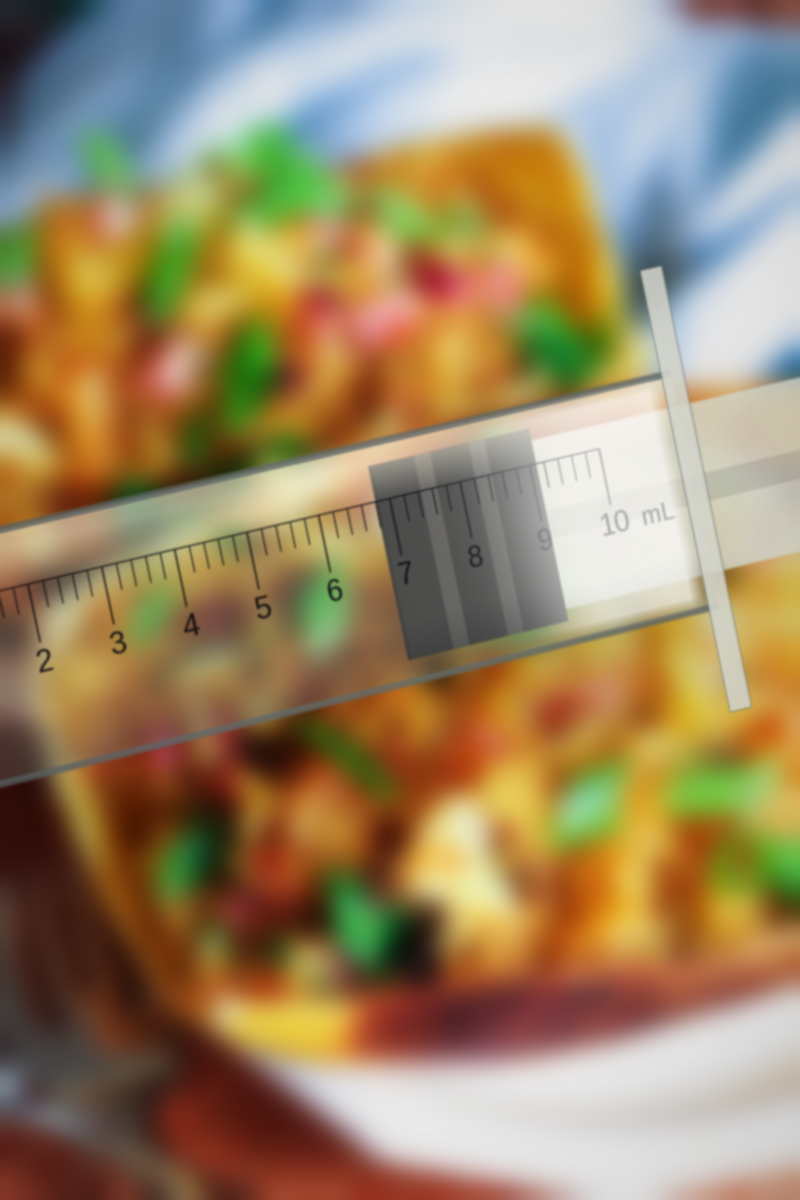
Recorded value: 6.8 mL
